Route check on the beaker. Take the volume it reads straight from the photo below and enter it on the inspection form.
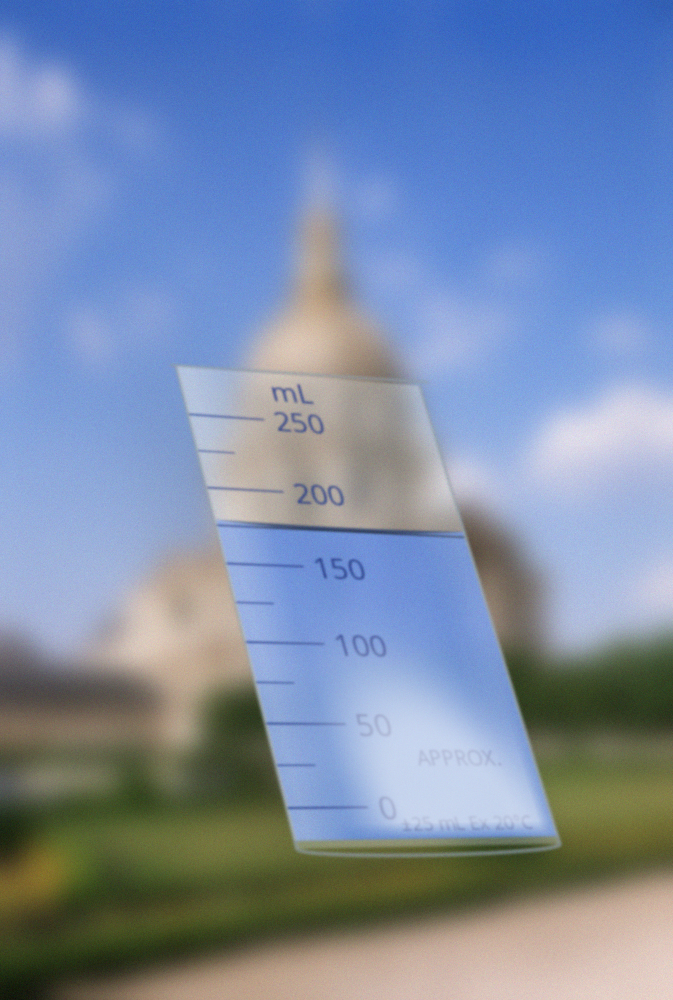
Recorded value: 175 mL
